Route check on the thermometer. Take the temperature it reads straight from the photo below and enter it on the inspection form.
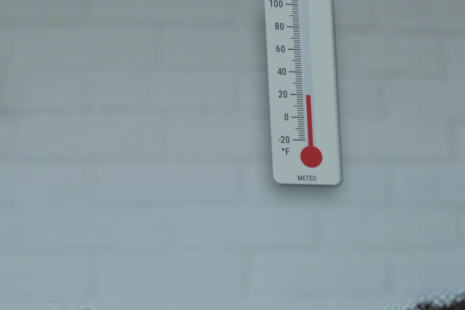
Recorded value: 20 °F
